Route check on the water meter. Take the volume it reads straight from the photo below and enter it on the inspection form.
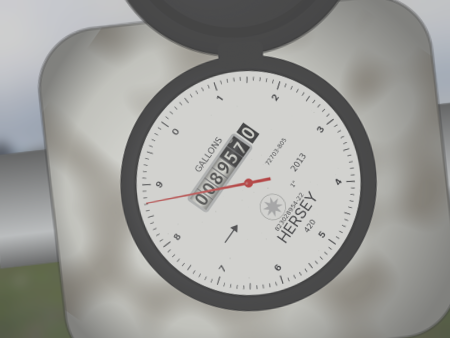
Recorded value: 89568.7 gal
